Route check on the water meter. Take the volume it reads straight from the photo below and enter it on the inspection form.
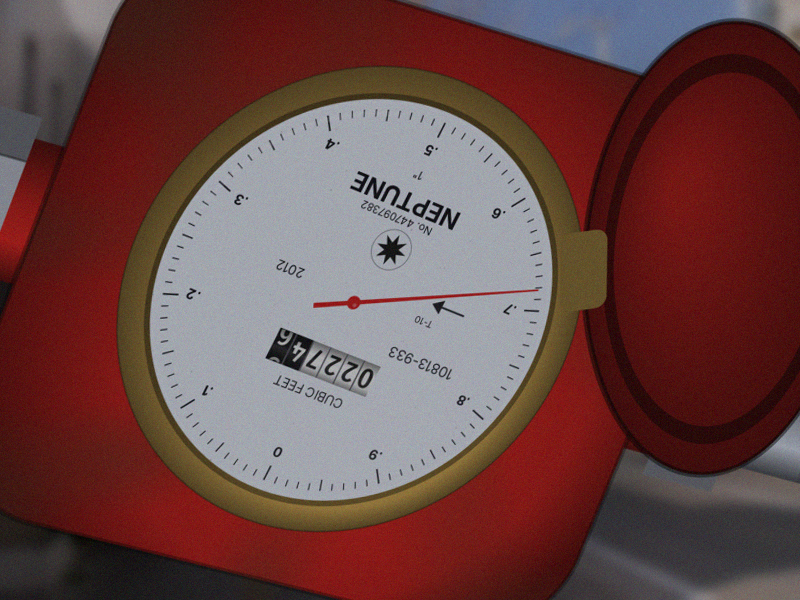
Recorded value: 22745.68 ft³
